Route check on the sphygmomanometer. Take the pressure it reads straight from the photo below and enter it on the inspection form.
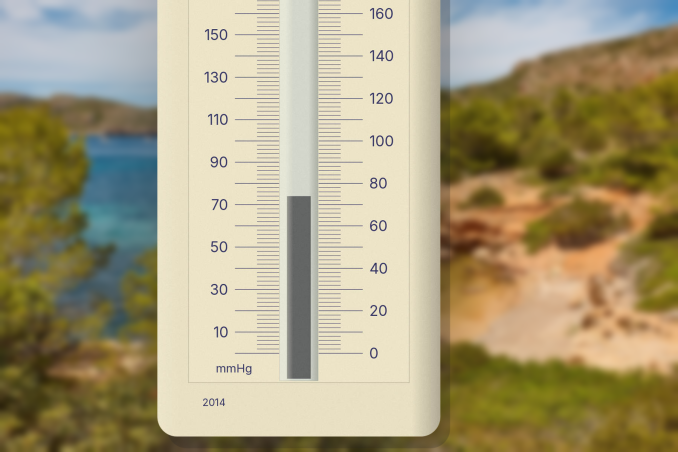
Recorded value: 74 mmHg
